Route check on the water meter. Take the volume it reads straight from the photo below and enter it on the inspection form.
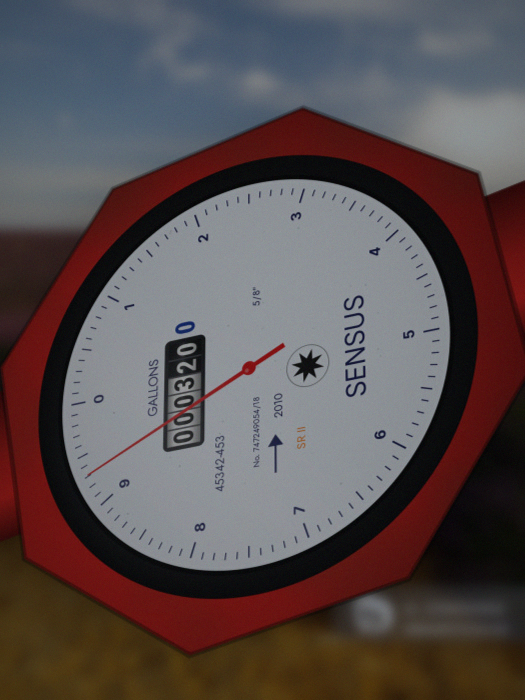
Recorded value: 3199.3 gal
